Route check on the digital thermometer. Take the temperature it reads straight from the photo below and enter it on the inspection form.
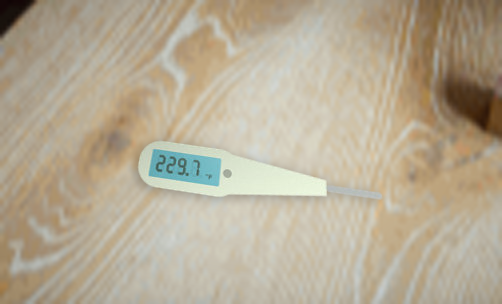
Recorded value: 229.7 °F
